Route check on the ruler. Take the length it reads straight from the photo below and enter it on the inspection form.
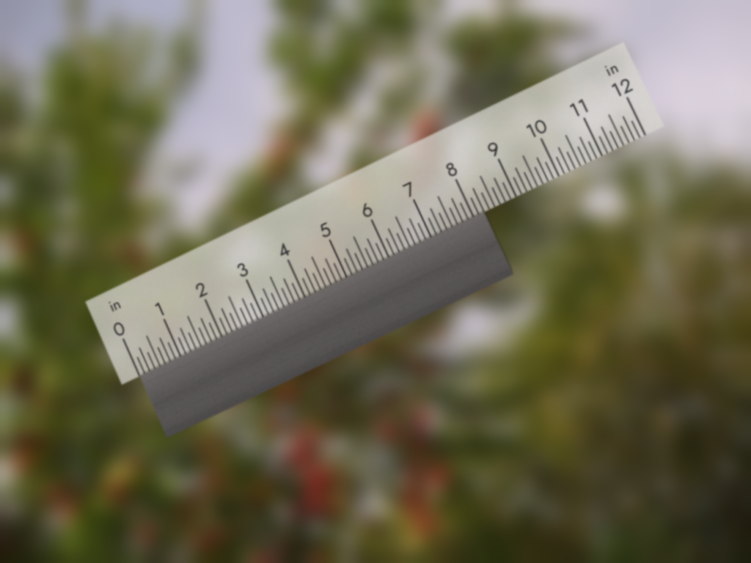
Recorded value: 8.25 in
